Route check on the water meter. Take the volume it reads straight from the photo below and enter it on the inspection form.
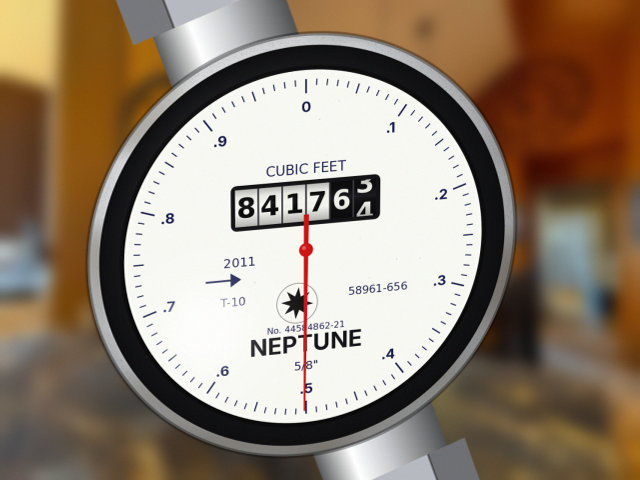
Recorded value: 841763.50 ft³
